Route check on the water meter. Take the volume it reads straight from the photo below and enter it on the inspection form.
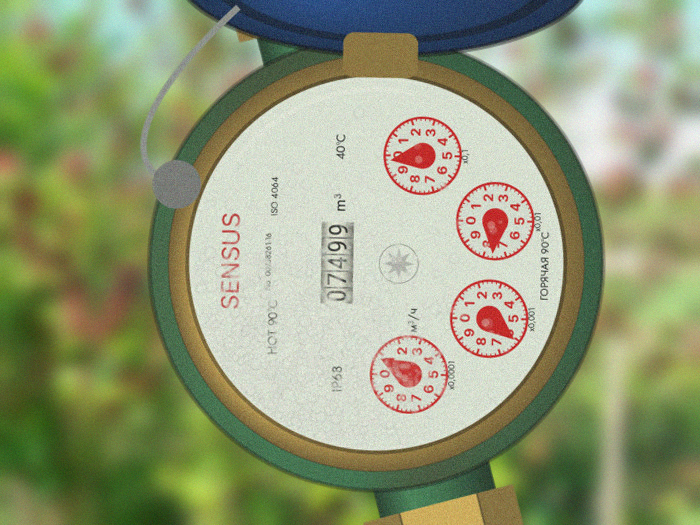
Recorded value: 7498.9760 m³
